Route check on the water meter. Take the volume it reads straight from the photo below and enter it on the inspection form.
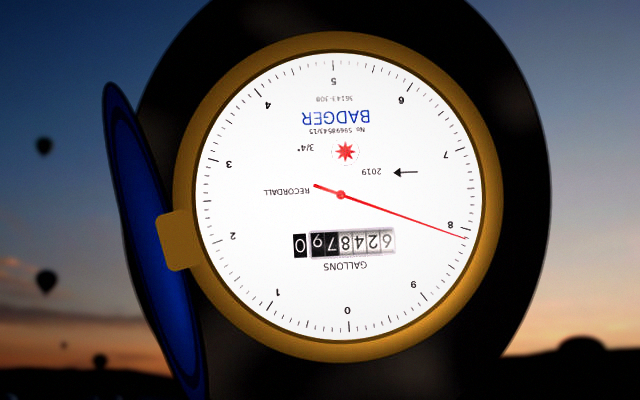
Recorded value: 6248788.1 gal
